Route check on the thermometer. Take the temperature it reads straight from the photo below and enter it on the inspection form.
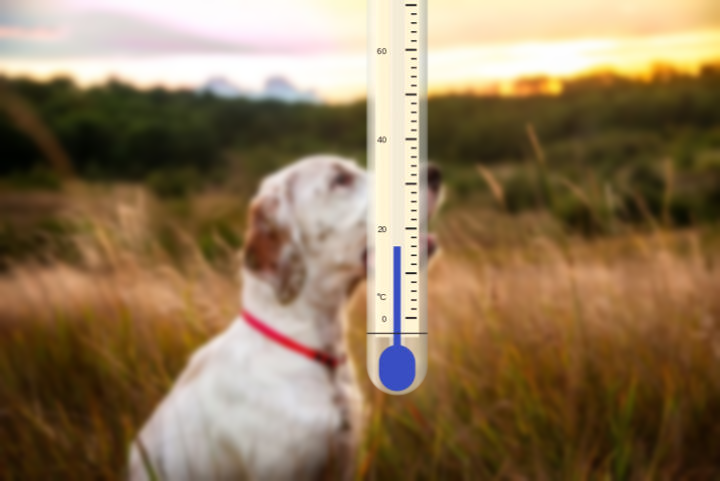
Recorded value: 16 °C
